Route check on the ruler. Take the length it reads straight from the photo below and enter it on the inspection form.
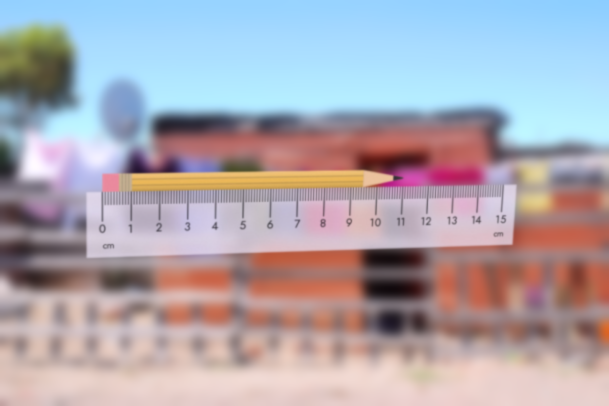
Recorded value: 11 cm
